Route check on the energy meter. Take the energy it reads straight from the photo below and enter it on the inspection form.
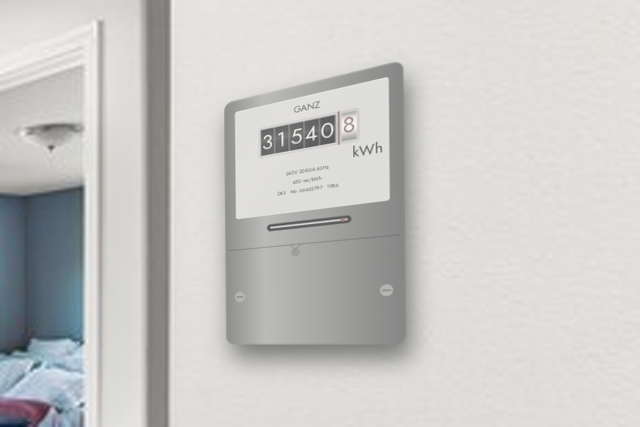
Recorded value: 31540.8 kWh
